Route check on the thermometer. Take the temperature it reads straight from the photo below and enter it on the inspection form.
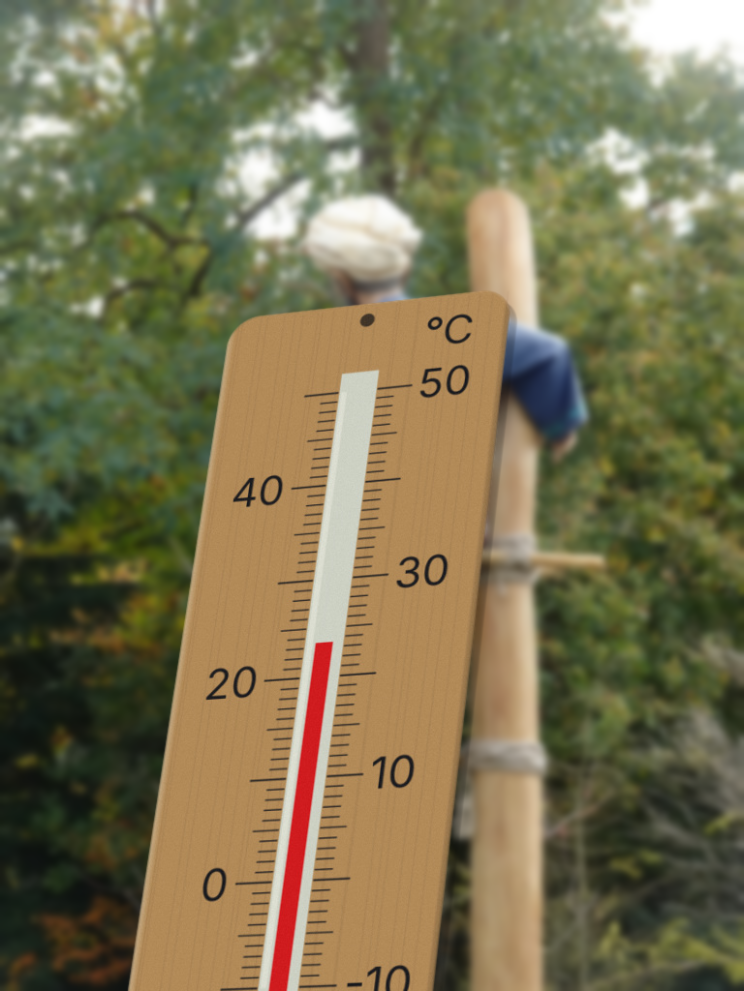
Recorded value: 23.5 °C
